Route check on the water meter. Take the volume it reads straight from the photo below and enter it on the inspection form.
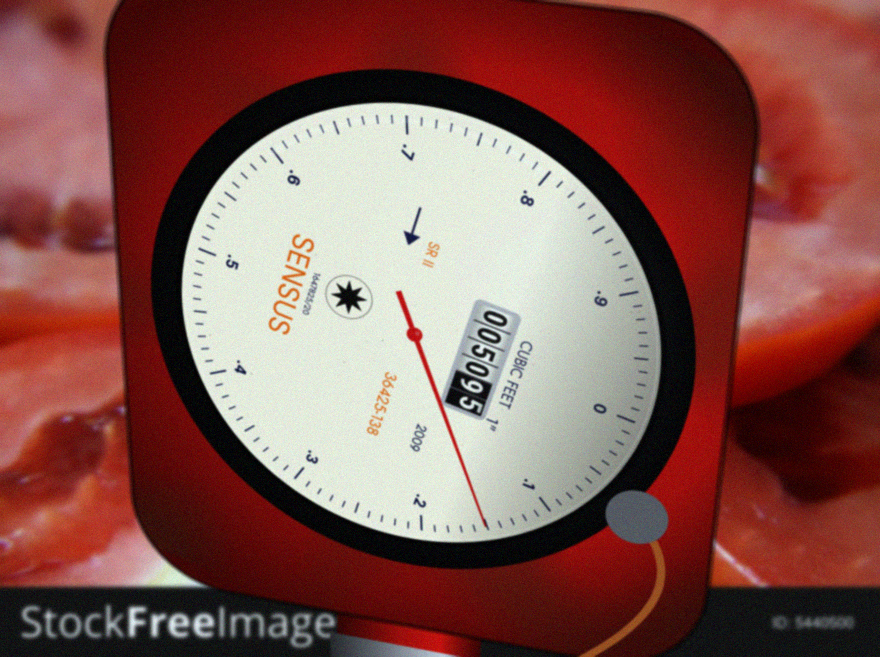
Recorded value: 5095.15 ft³
